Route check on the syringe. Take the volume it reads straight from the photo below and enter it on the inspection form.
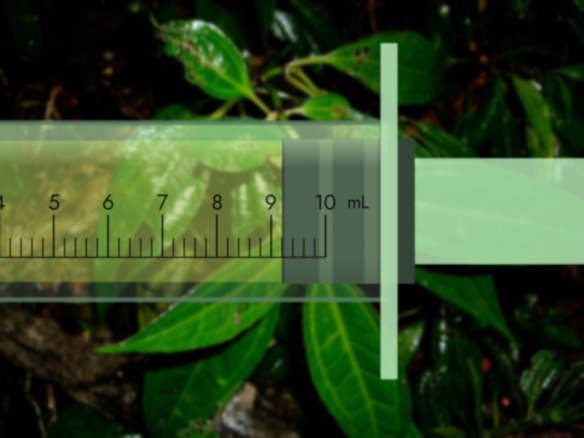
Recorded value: 9.2 mL
